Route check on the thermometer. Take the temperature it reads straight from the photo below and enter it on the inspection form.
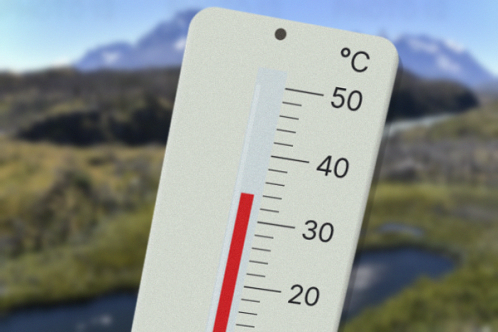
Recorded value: 34 °C
